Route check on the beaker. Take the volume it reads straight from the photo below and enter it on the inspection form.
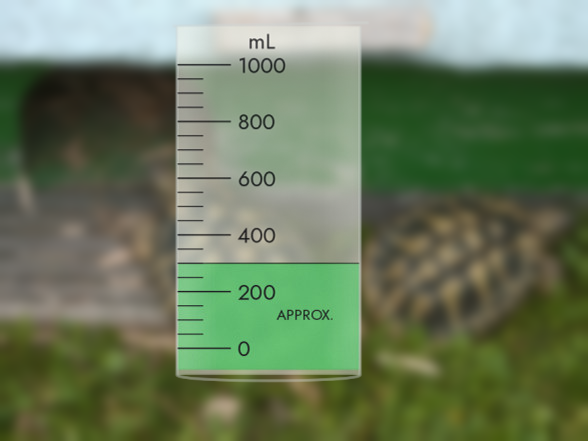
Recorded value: 300 mL
